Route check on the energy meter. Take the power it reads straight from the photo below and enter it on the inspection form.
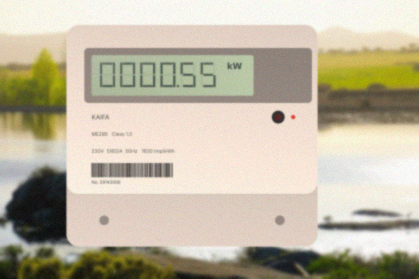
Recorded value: 0.55 kW
